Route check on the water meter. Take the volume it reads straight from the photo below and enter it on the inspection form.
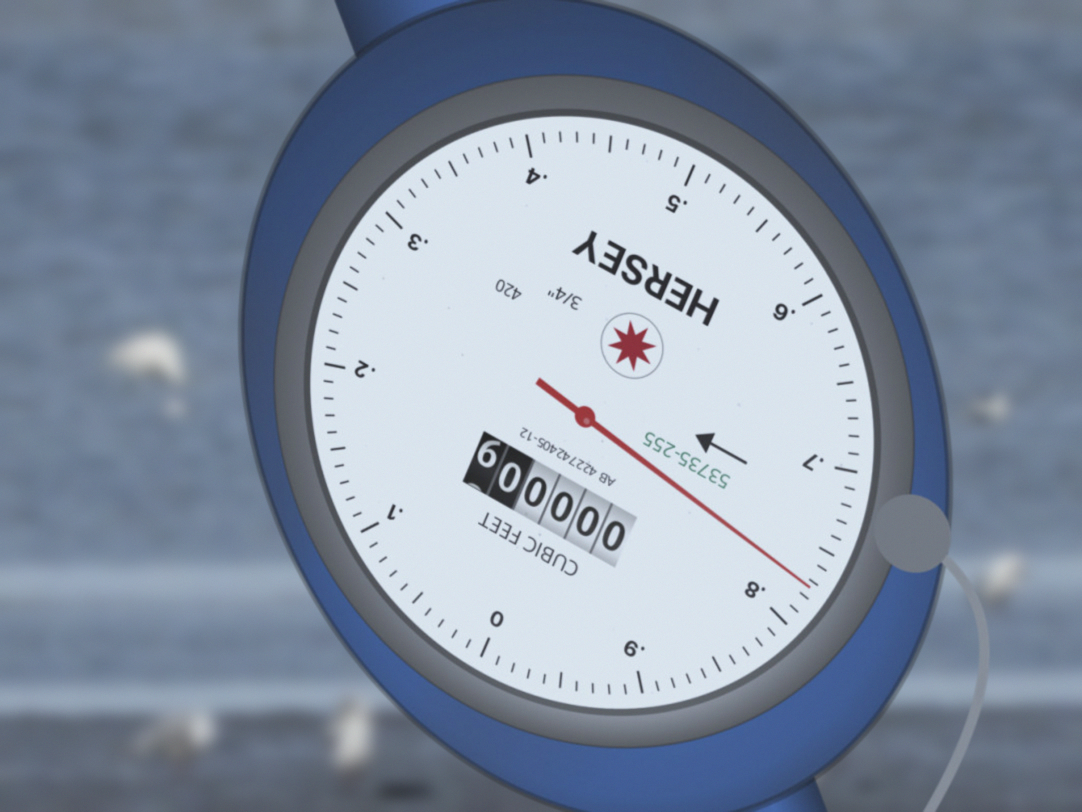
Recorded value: 8.77 ft³
